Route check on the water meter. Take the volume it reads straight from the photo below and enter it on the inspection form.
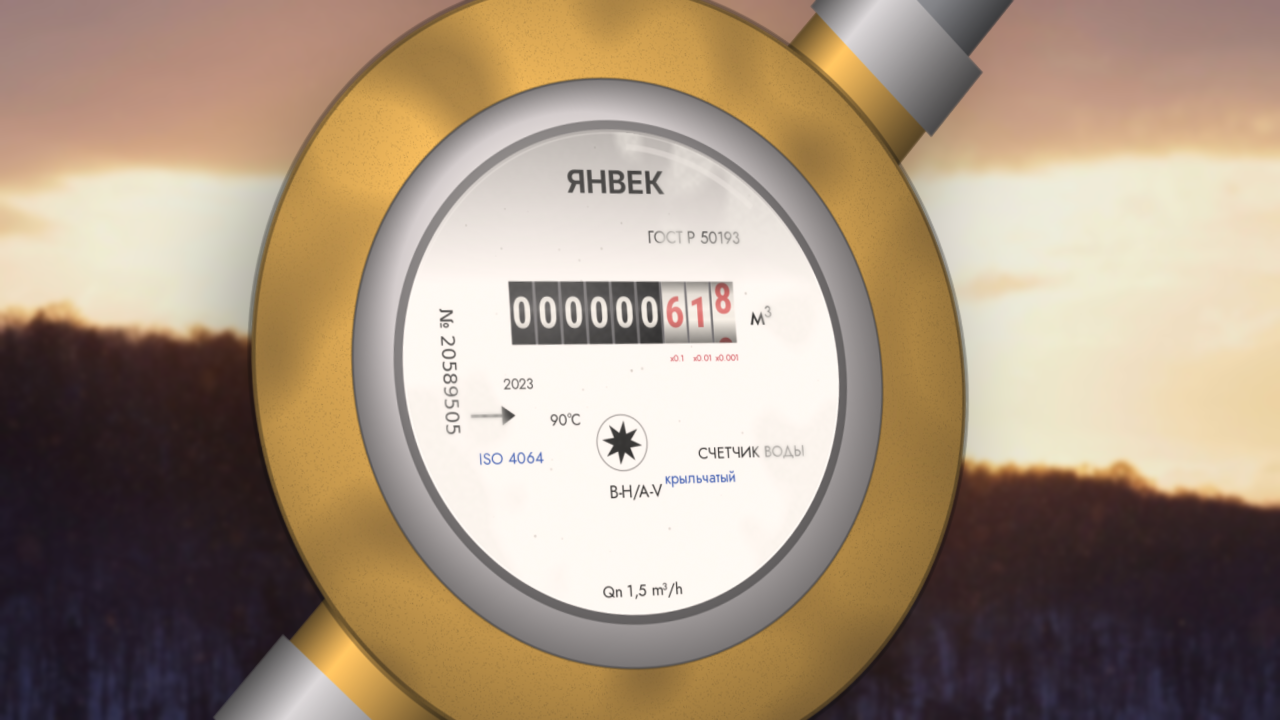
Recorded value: 0.618 m³
